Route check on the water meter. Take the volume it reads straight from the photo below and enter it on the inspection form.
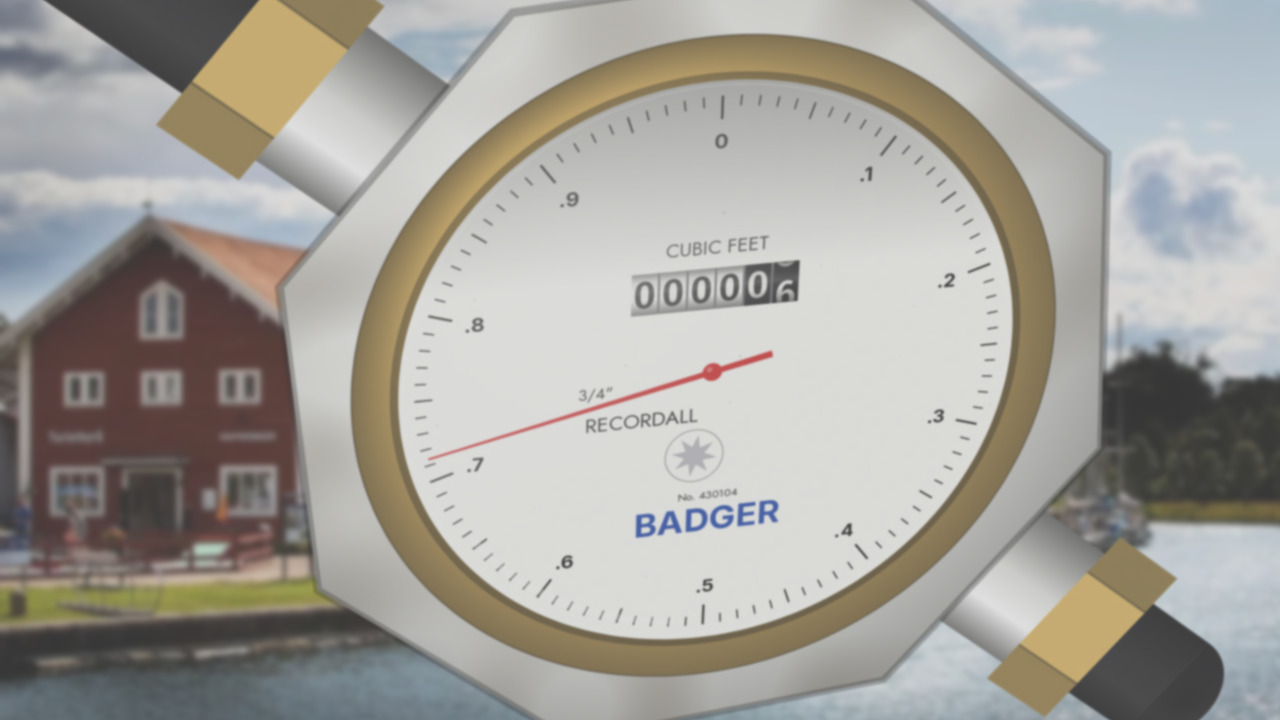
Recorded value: 5.71 ft³
